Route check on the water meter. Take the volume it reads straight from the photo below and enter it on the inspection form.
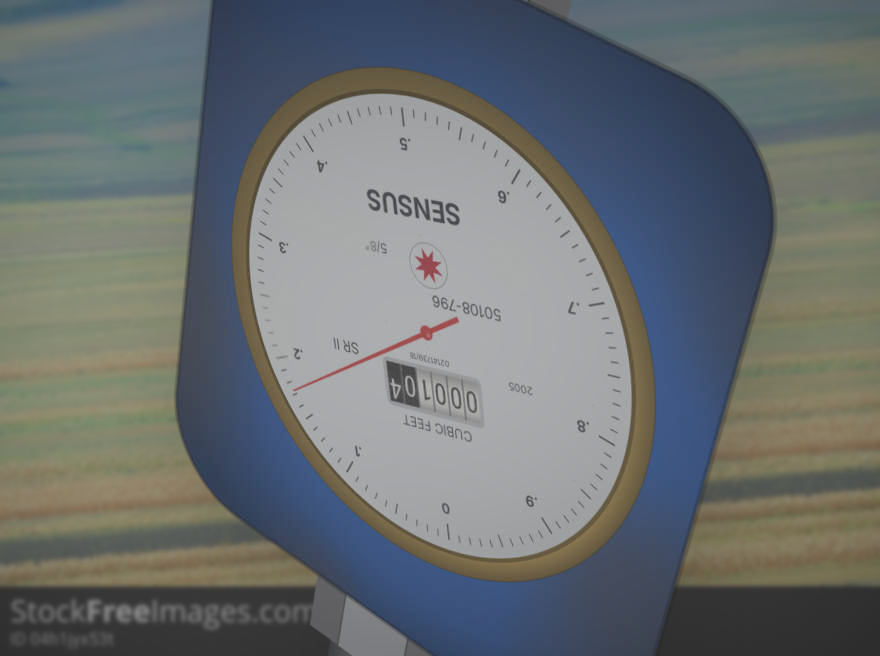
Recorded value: 104.17 ft³
